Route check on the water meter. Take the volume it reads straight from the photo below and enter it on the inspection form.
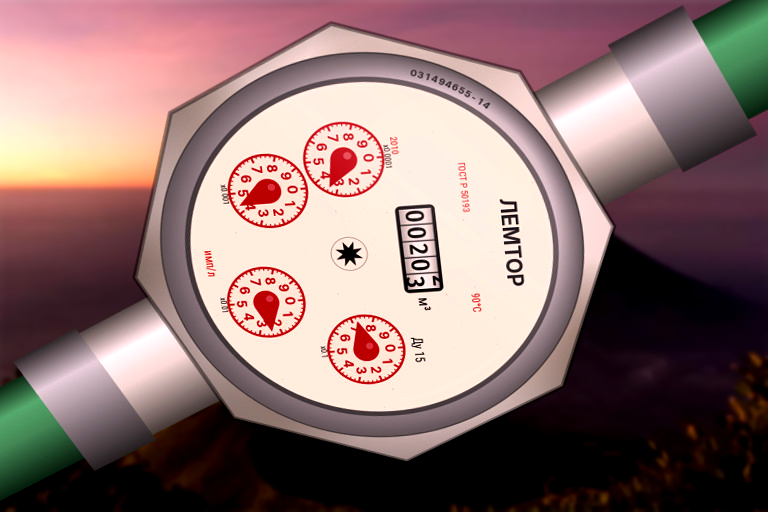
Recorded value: 202.7243 m³
